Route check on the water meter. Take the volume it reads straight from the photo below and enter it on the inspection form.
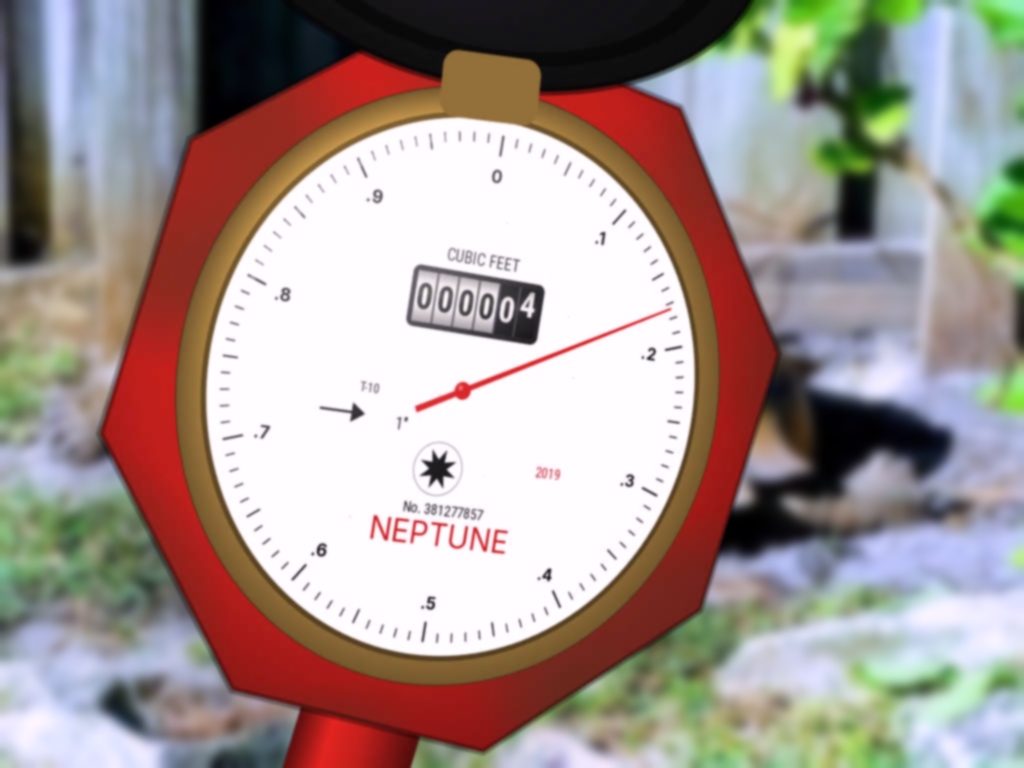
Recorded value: 4.17 ft³
